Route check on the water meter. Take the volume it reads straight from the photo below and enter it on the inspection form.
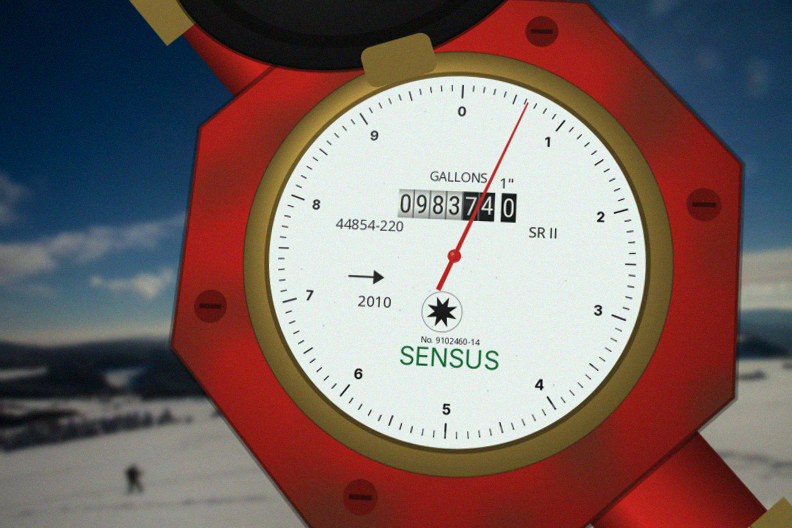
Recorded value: 983740.6 gal
